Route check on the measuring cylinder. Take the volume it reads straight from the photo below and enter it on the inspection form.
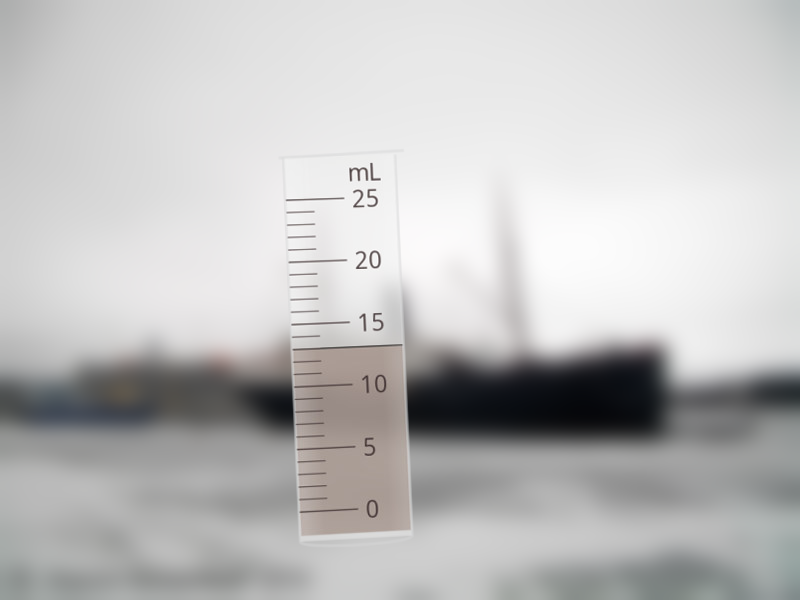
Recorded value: 13 mL
